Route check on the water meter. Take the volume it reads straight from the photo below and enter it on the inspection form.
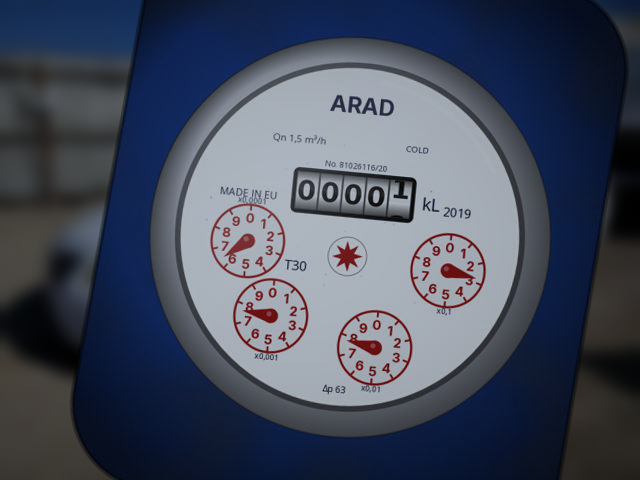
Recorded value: 1.2776 kL
